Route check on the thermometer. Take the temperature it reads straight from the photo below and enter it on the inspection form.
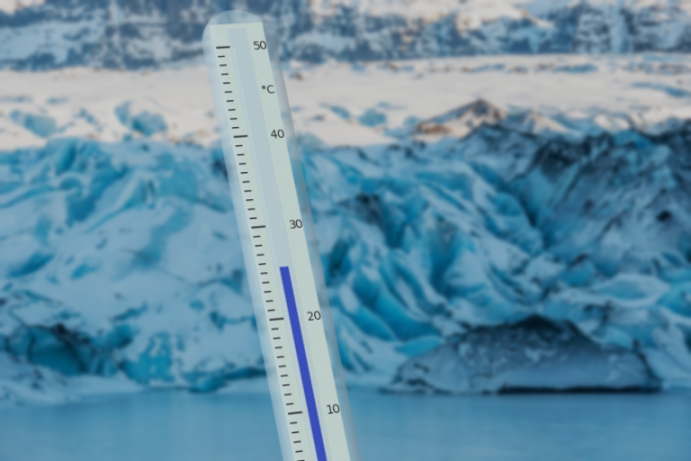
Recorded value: 25.5 °C
